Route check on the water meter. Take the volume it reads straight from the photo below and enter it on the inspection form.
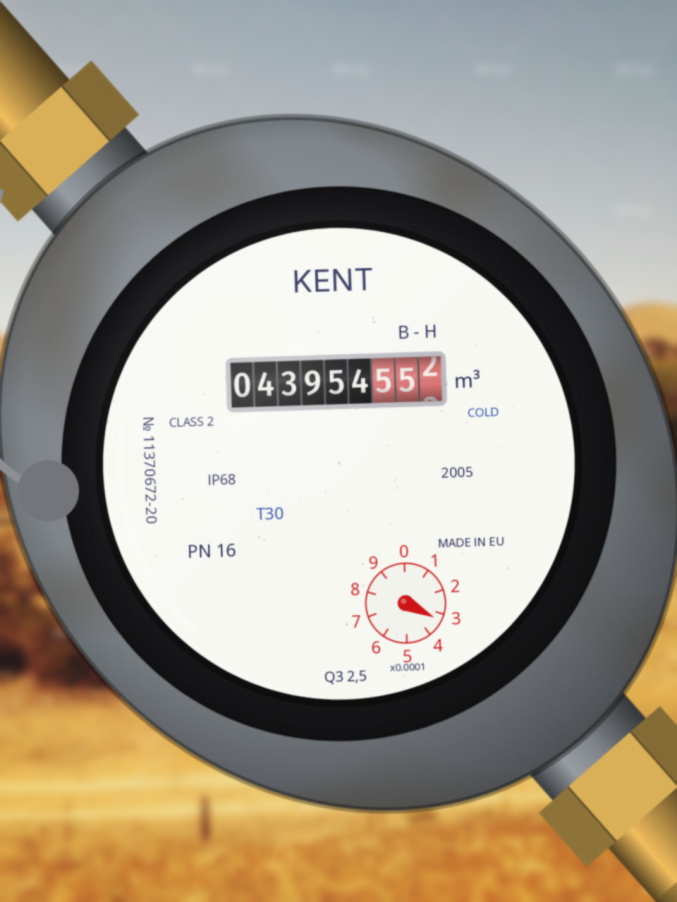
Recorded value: 43954.5523 m³
